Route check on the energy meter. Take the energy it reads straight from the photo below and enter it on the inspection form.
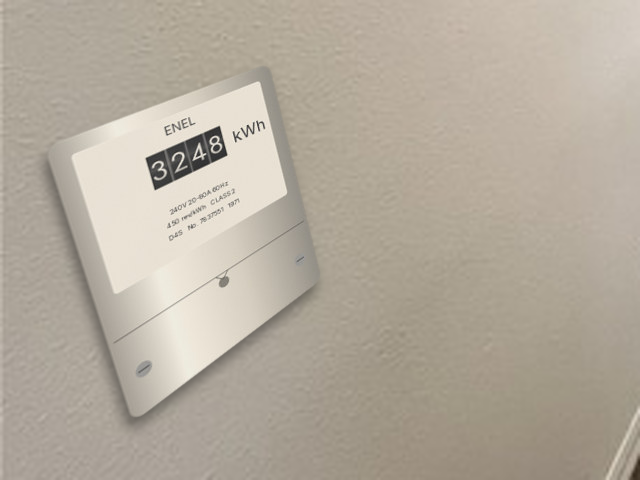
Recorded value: 3248 kWh
